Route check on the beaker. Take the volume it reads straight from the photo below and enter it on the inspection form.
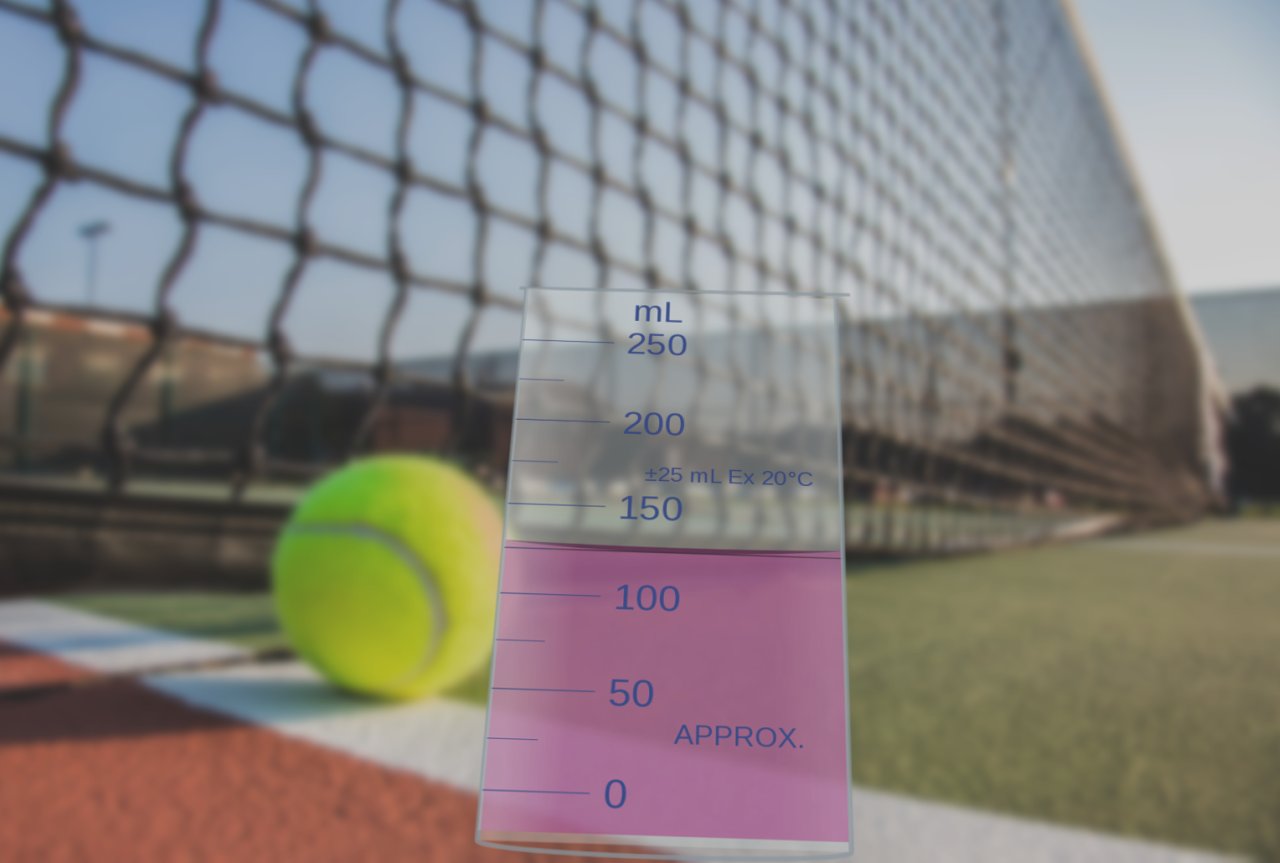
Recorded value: 125 mL
